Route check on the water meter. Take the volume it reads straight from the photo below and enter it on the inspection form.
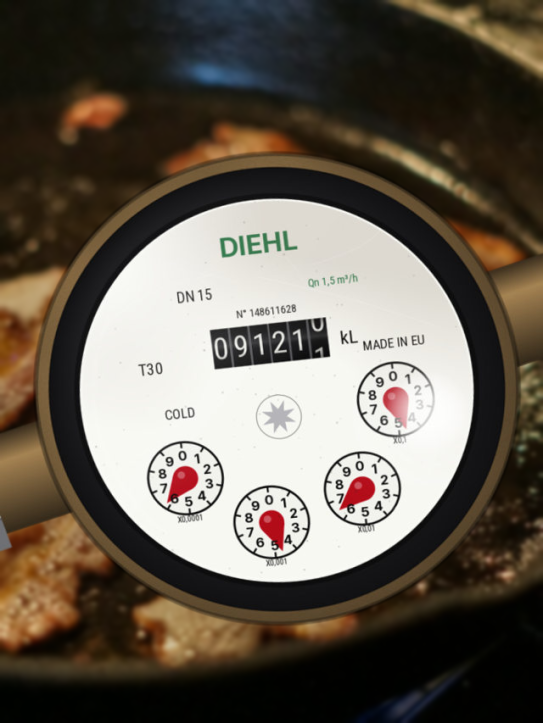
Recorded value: 91210.4646 kL
